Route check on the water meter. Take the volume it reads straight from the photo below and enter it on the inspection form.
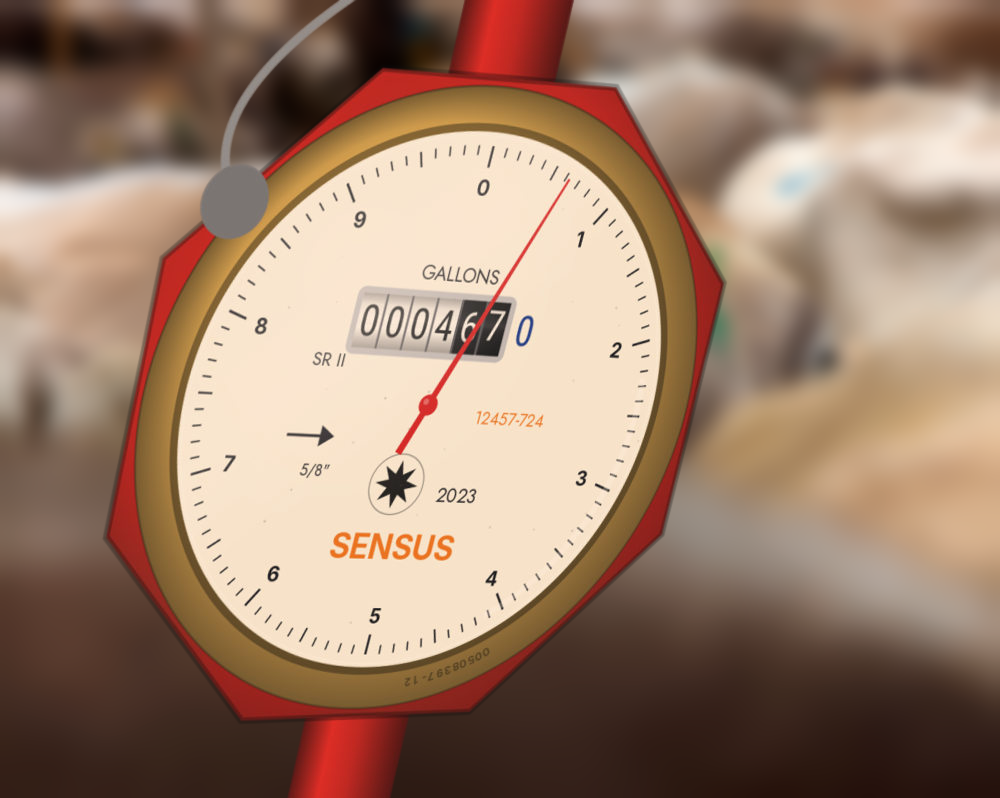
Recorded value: 4670.6 gal
